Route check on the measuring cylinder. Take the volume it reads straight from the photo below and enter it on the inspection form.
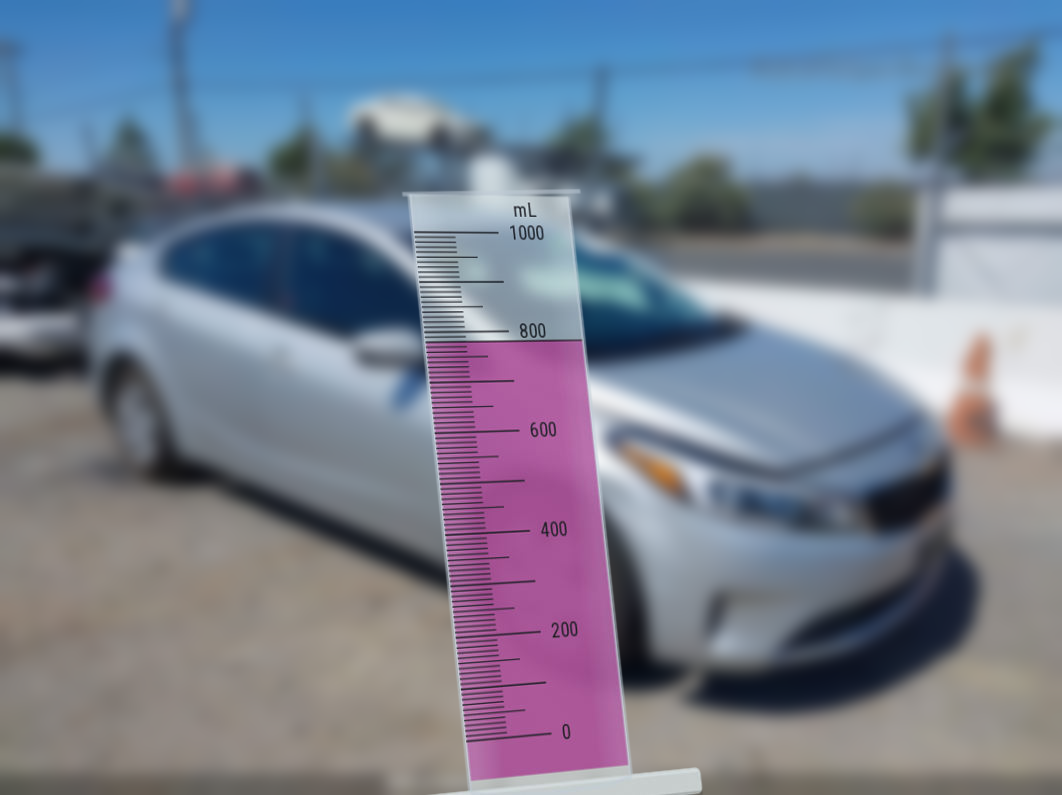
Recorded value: 780 mL
